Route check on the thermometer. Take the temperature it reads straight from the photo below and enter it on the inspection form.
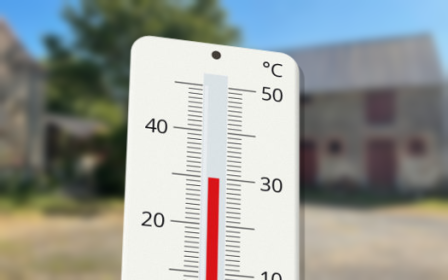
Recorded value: 30 °C
